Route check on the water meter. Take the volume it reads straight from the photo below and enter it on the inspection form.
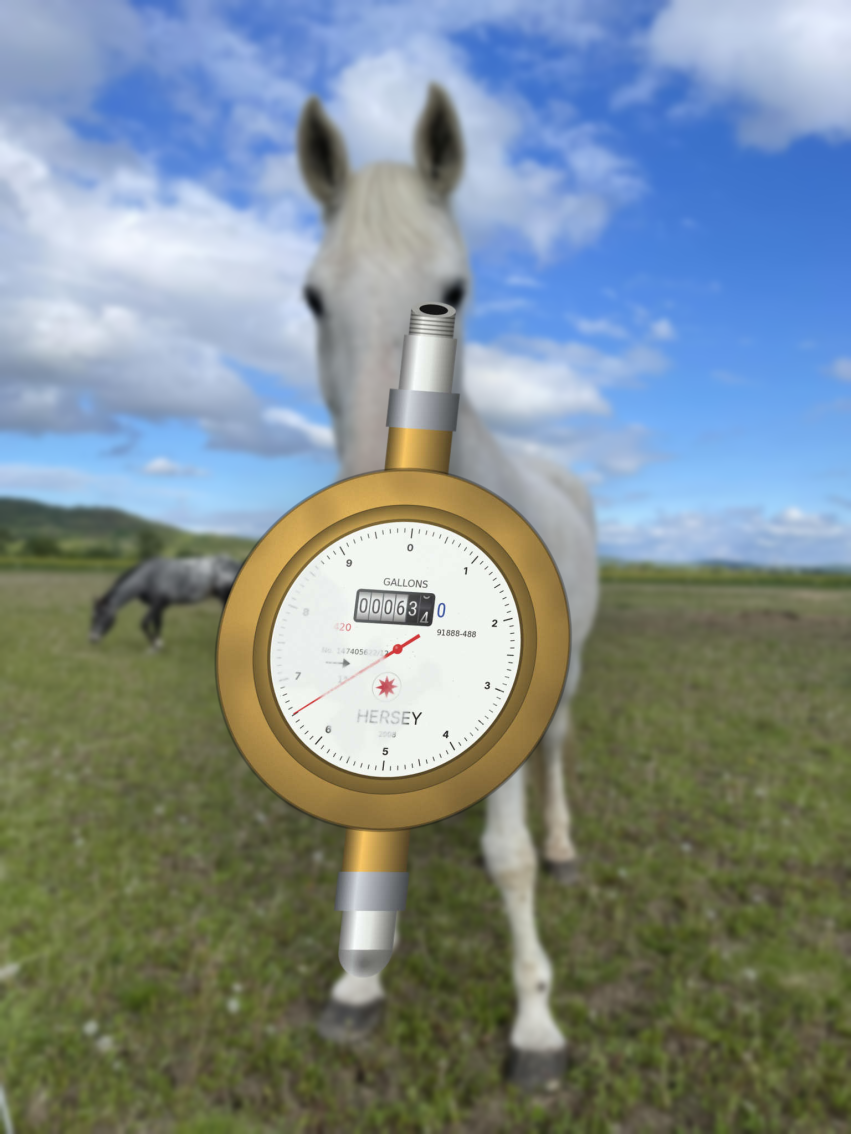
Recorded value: 6336.5 gal
